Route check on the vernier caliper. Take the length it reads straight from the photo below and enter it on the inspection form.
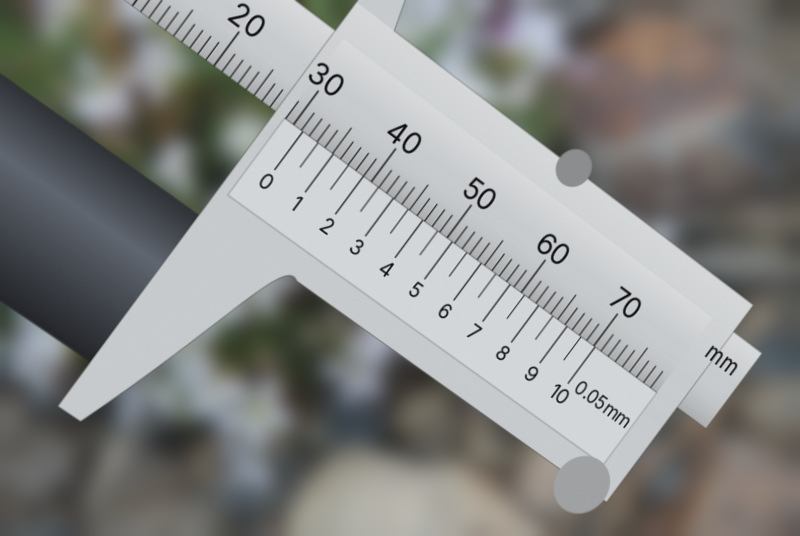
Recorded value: 31.2 mm
